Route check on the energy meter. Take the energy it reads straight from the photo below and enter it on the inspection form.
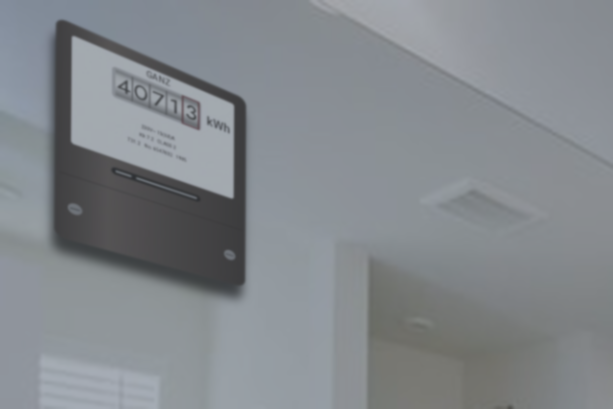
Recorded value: 4071.3 kWh
